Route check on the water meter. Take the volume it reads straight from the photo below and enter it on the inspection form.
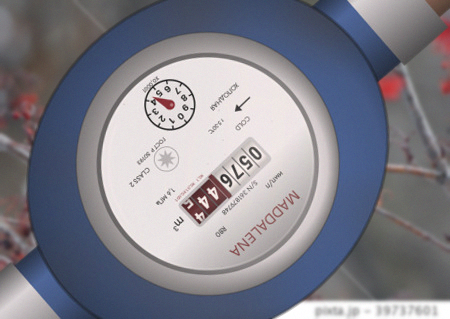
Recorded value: 576.4444 m³
